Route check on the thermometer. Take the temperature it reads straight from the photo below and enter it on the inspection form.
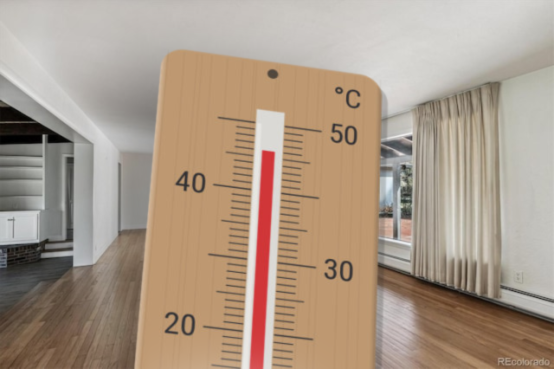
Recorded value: 46 °C
